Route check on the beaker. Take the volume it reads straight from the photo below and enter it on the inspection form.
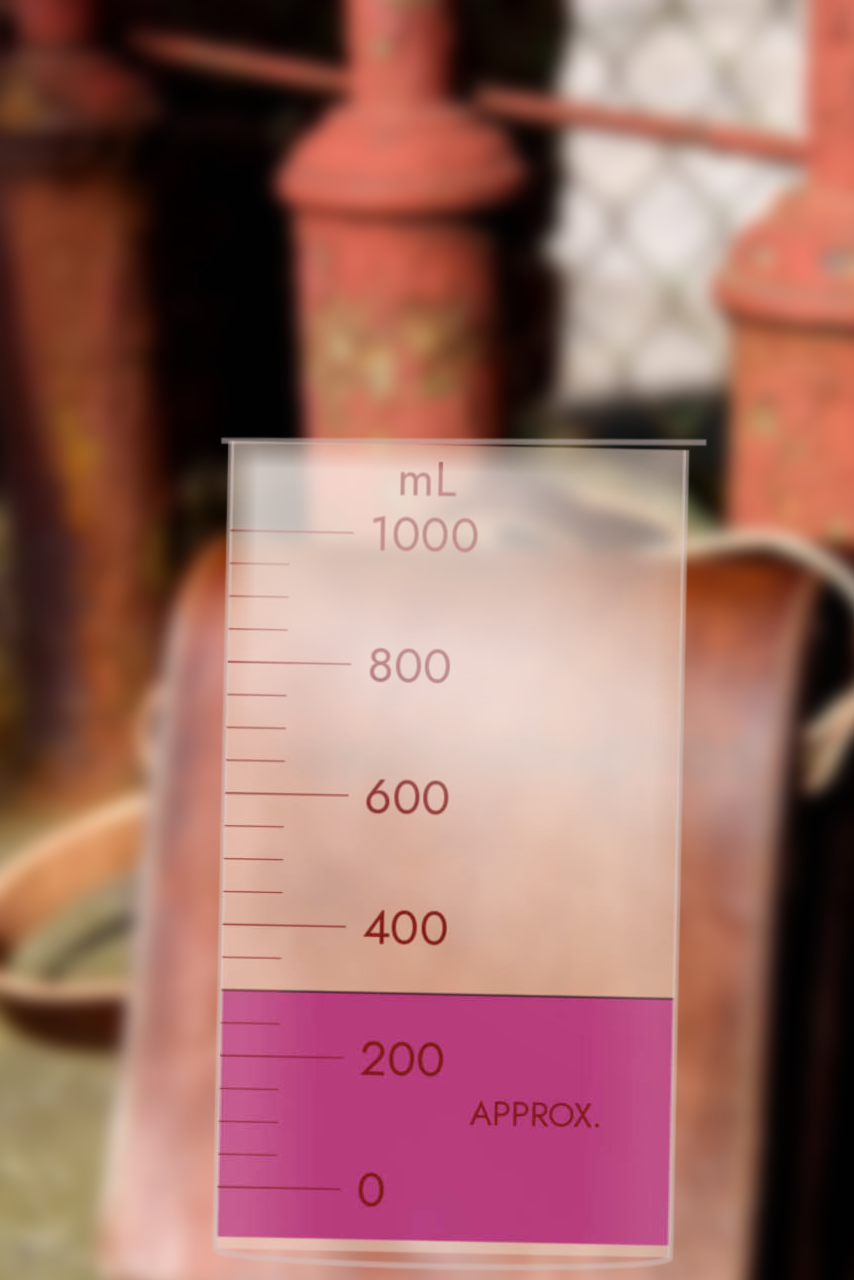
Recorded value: 300 mL
